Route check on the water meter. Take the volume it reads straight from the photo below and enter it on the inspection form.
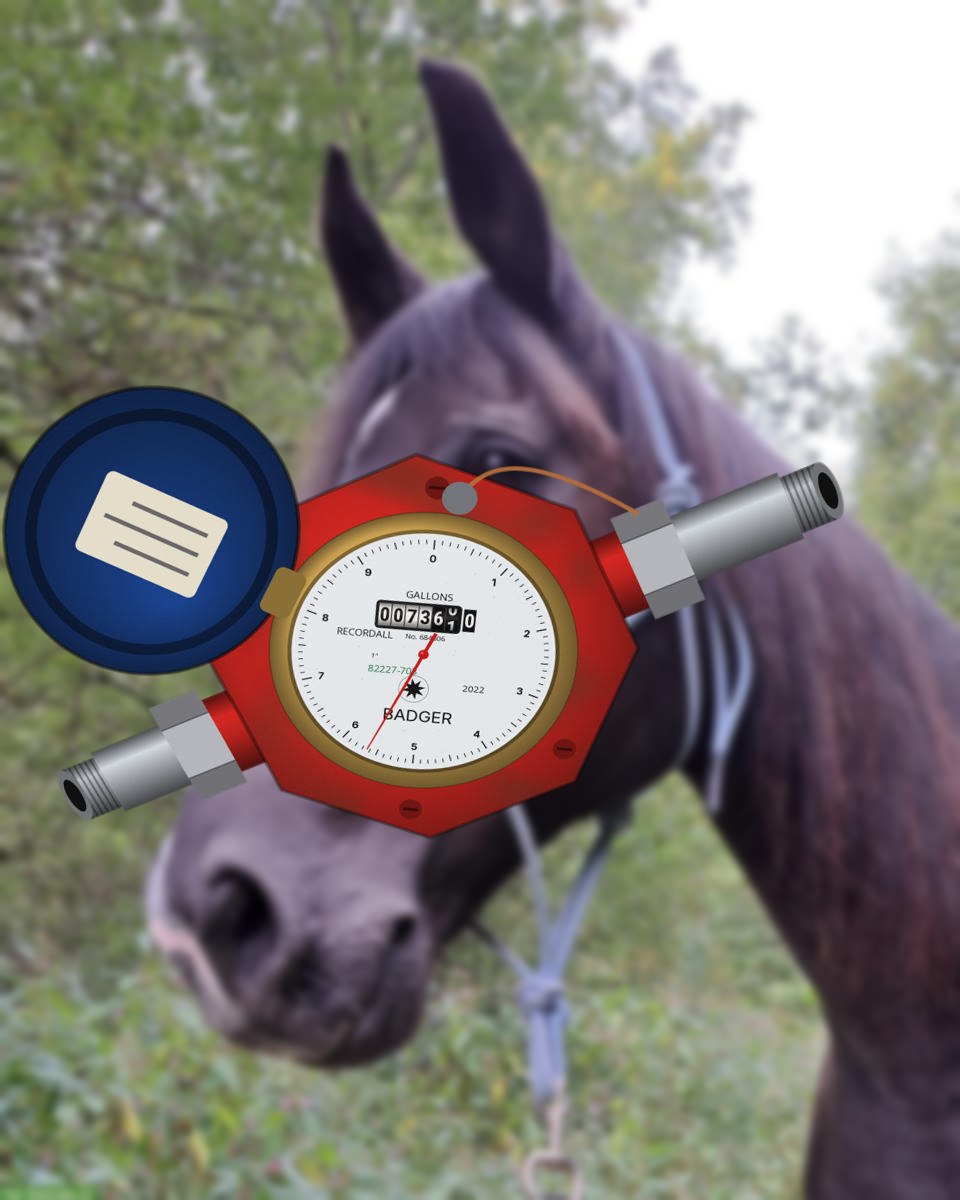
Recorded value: 73605.6 gal
